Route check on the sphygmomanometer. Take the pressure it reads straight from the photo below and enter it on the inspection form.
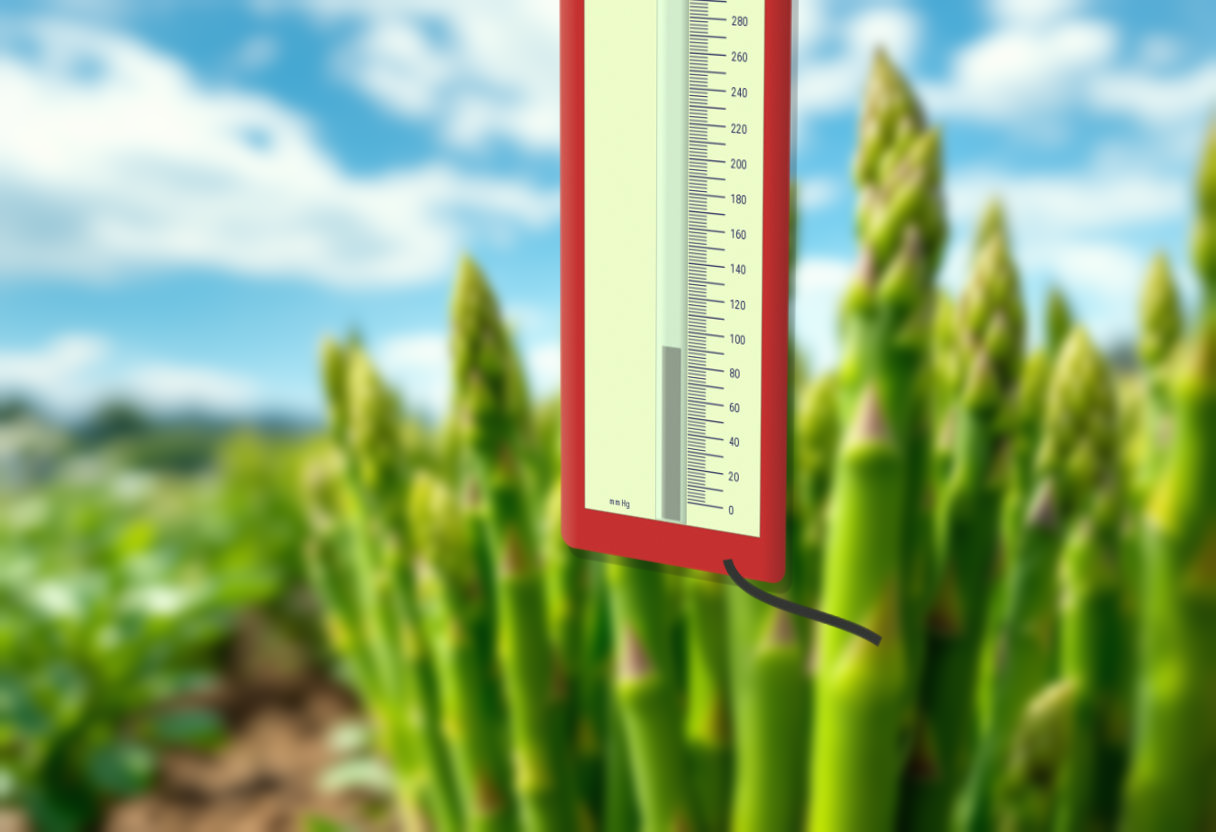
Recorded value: 90 mmHg
